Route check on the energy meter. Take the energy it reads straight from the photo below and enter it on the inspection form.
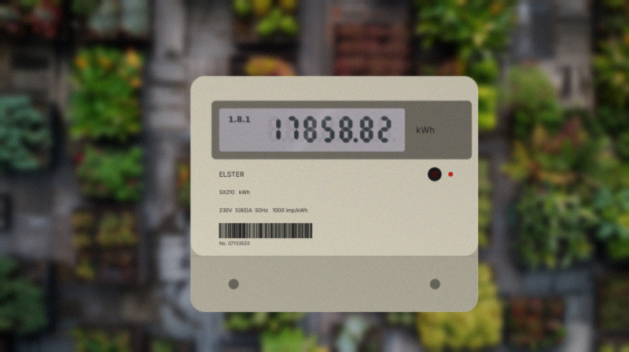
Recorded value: 17858.82 kWh
